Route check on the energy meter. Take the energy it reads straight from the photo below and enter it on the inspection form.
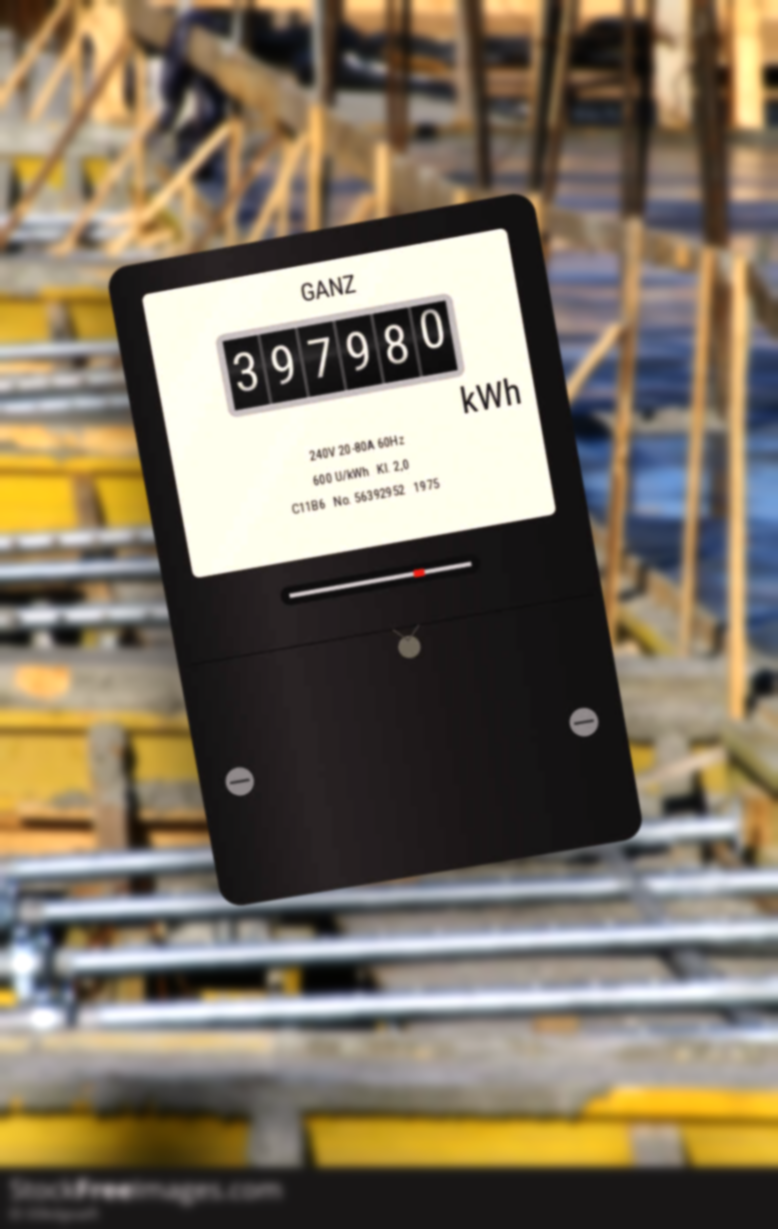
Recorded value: 397980 kWh
